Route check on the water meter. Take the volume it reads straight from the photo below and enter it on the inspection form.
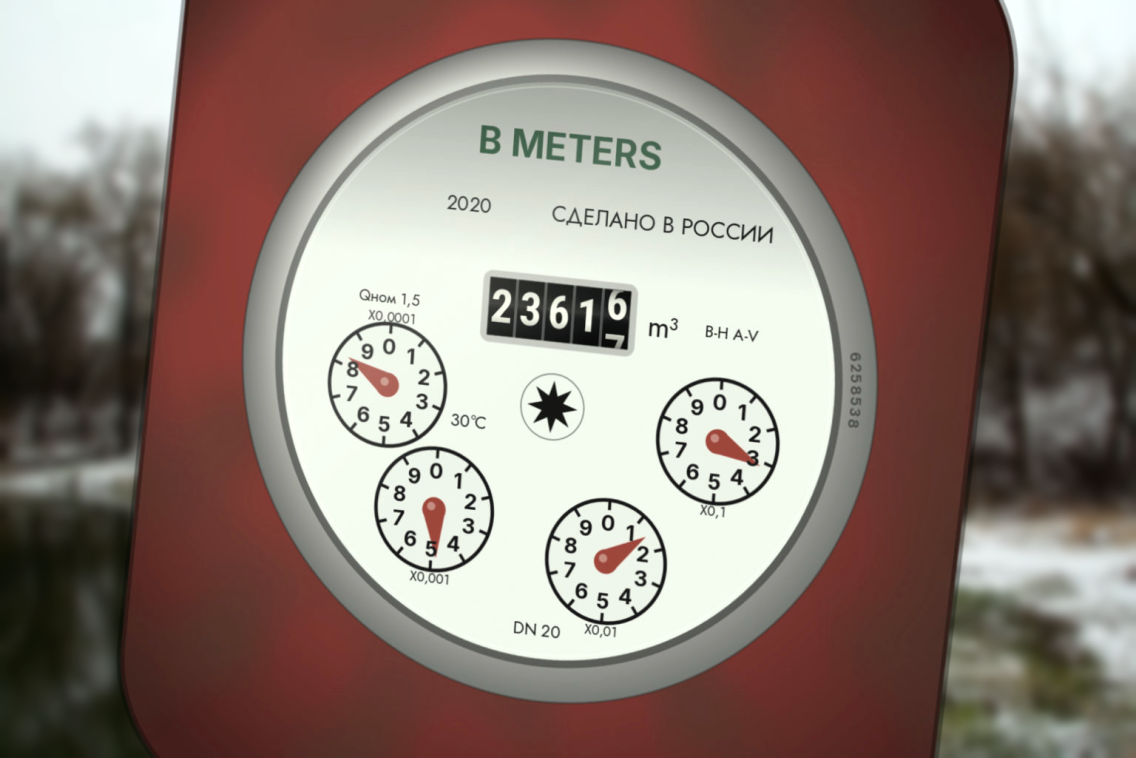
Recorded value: 23616.3148 m³
